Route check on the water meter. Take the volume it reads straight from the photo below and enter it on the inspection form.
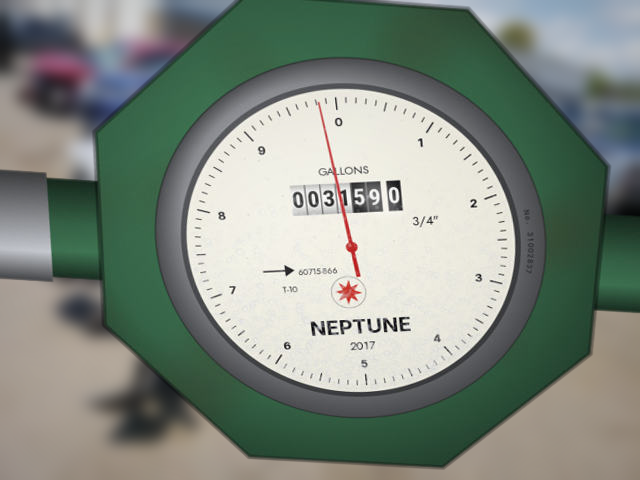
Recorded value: 31589.8 gal
